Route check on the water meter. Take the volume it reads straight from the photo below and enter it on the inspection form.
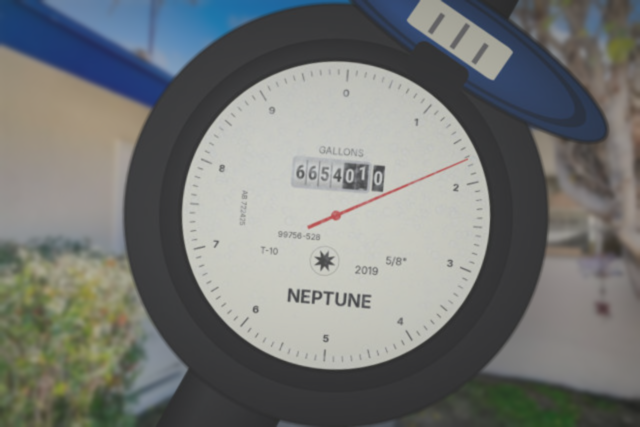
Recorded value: 6654011.7 gal
